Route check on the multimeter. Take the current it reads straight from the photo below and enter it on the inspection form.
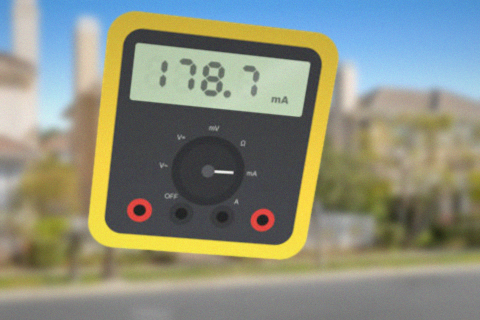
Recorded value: 178.7 mA
